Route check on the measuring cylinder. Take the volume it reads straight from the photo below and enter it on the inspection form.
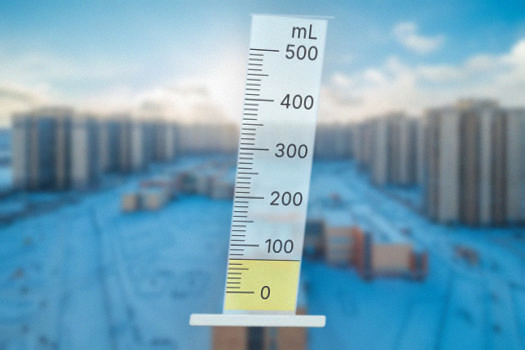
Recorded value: 70 mL
